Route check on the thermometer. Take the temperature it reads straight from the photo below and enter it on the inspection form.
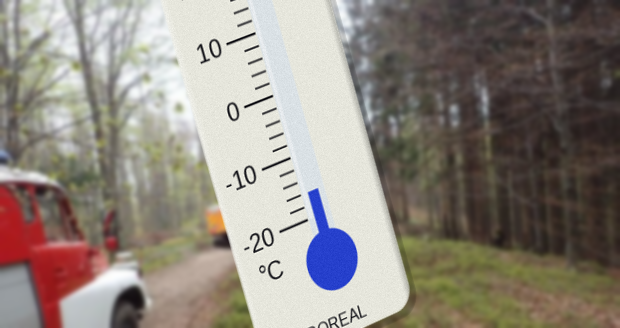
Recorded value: -16 °C
